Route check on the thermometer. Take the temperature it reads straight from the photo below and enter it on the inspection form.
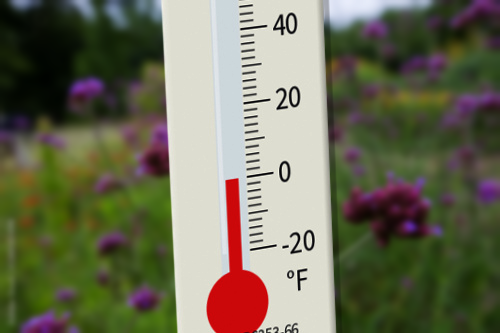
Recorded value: 0 °F
